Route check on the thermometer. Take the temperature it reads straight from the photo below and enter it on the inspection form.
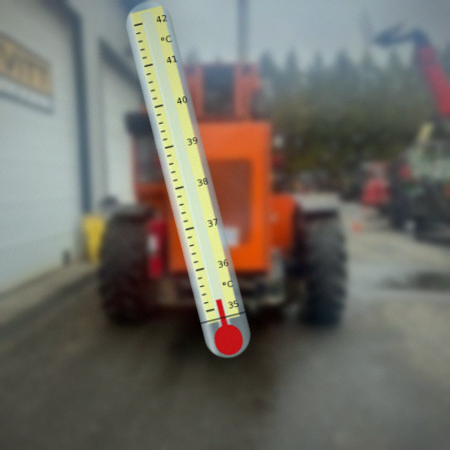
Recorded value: 35.2 °C
